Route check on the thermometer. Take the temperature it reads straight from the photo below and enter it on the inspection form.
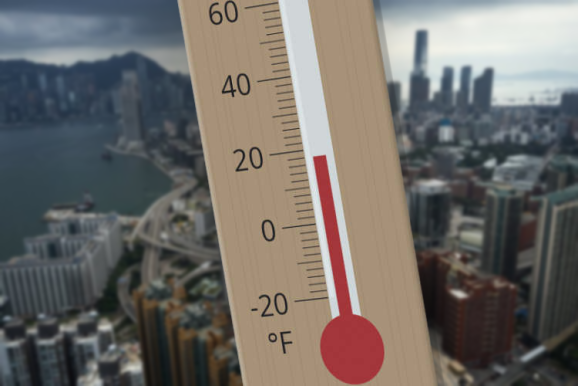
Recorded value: 18 °F
